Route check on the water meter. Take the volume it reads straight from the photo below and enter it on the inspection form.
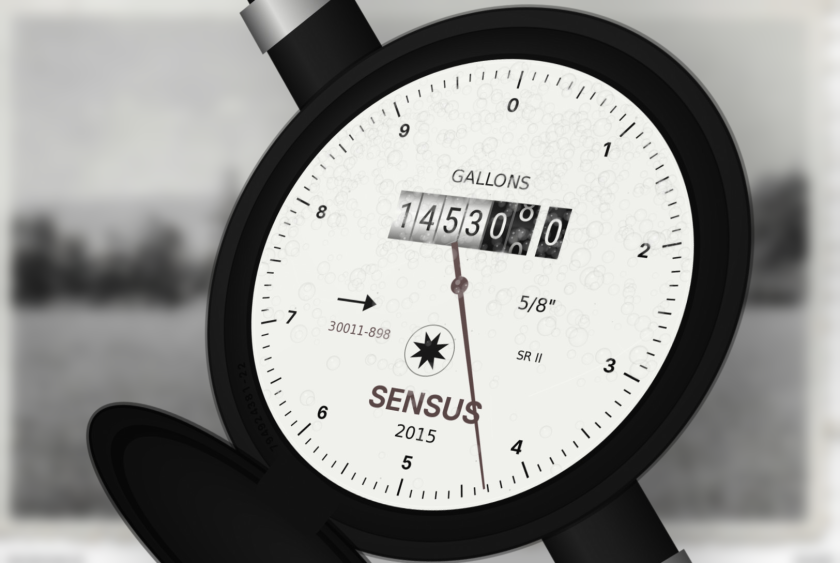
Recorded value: 1453084.3 gal
